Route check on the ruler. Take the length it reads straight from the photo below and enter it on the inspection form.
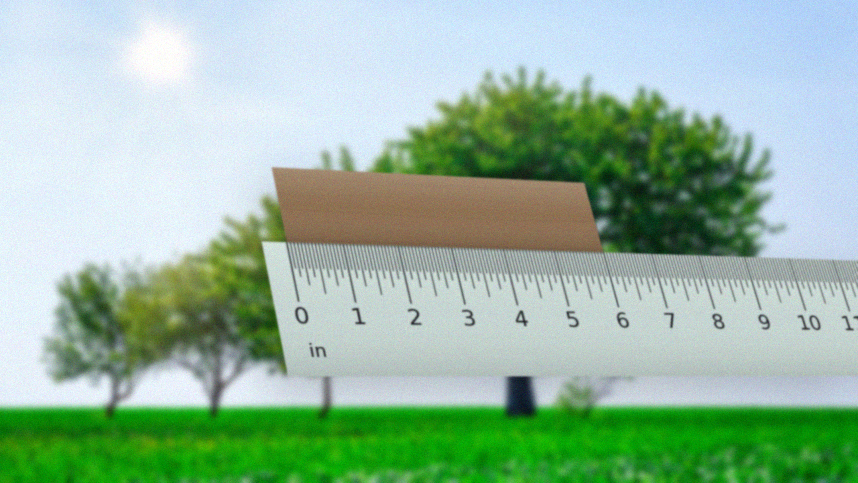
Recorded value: 6 in
